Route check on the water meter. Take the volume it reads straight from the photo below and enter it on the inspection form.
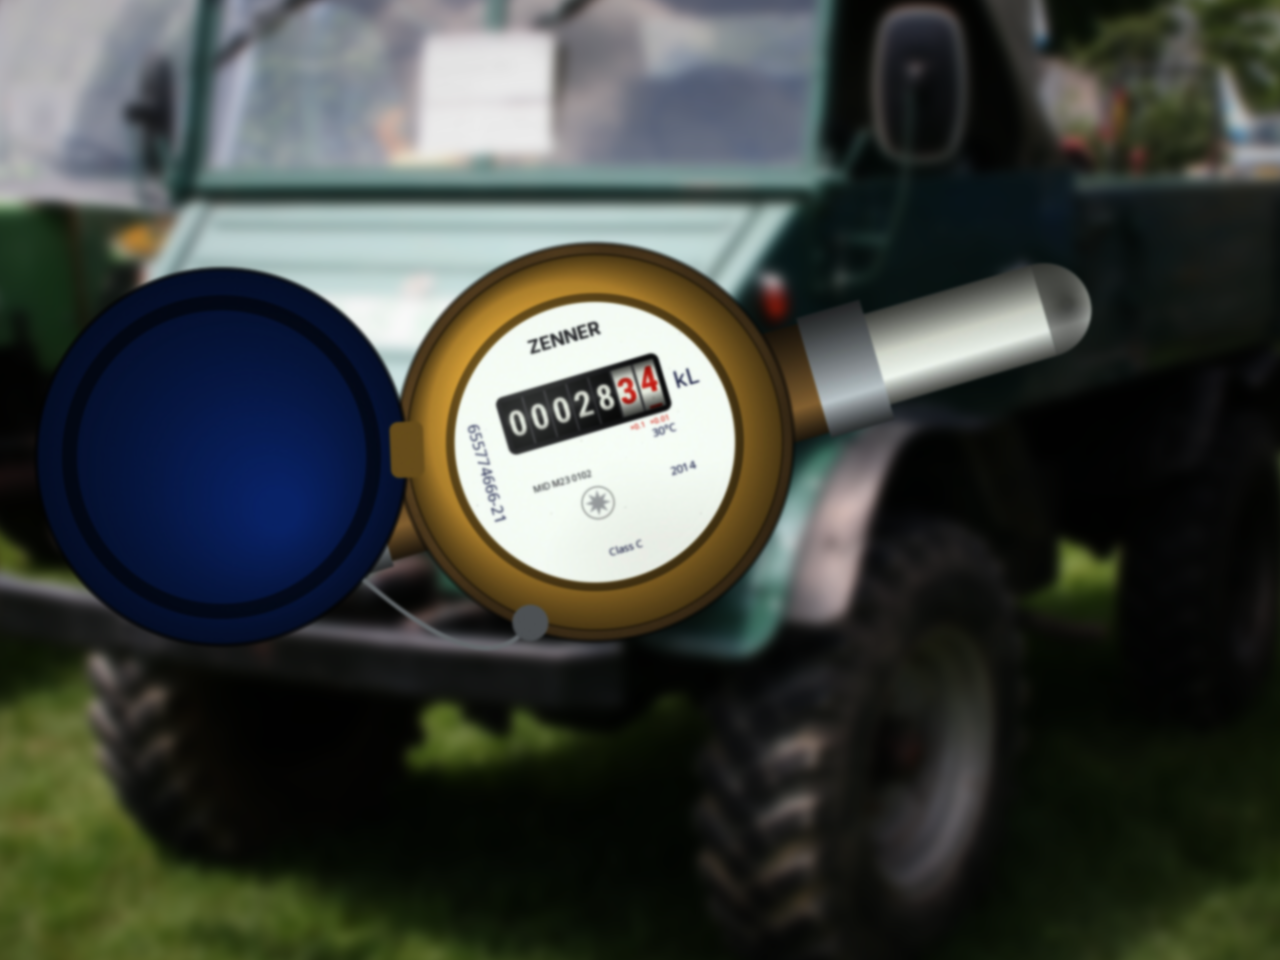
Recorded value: 28.34 kL
